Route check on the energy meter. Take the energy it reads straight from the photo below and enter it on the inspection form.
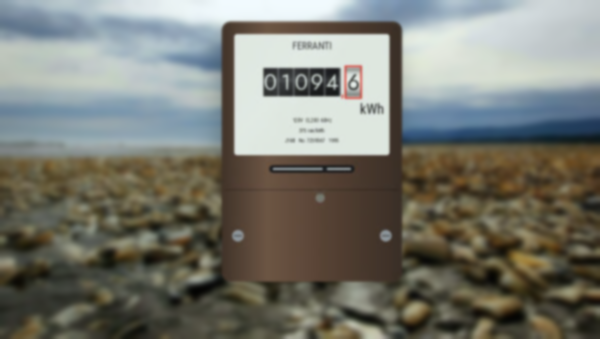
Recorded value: 1094.6 kWh
